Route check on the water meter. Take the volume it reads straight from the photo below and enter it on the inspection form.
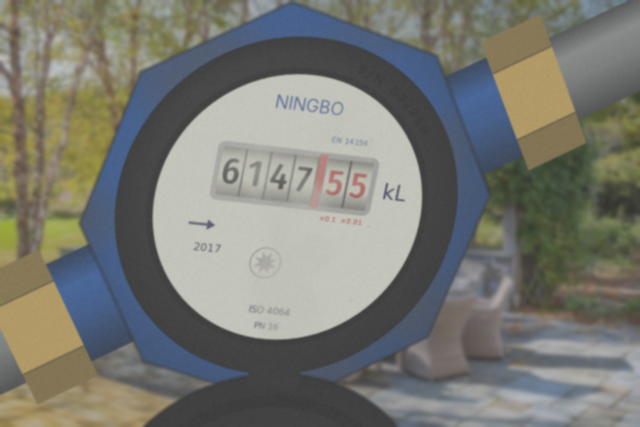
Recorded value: 6147.55 kL
